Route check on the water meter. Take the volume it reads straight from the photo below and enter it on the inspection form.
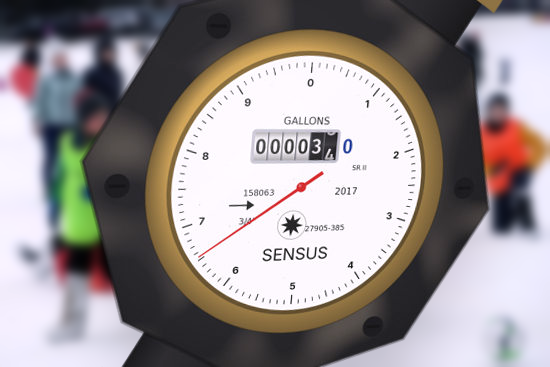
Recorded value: 336.5 gal
